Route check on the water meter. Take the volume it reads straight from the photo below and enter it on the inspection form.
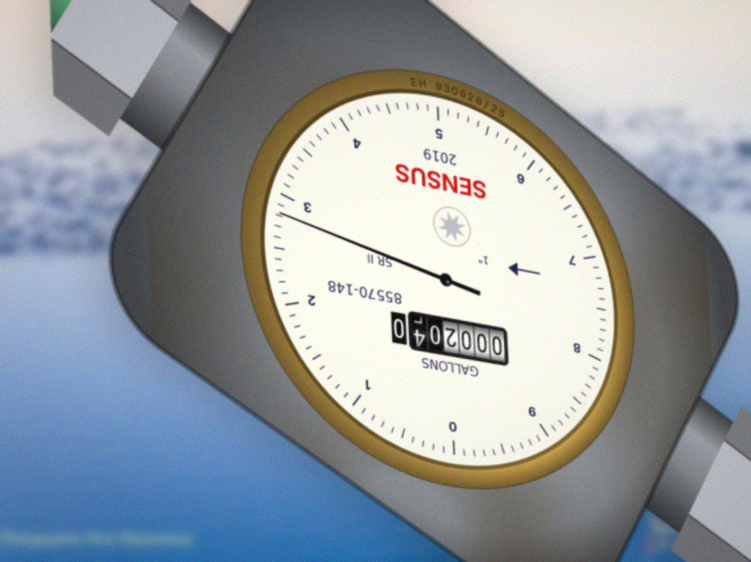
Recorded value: 2042.8 gal
